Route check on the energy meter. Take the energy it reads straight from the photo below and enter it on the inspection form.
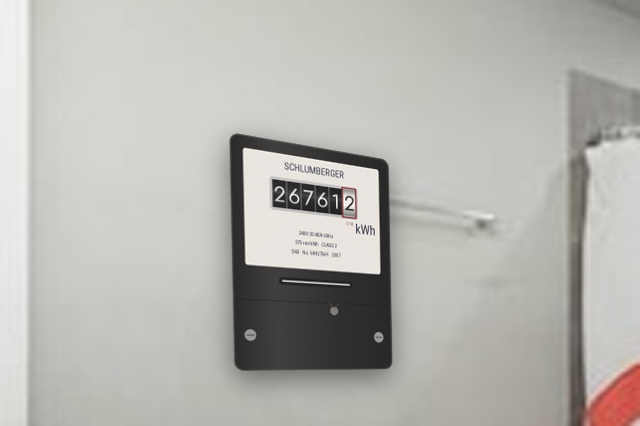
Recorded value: 26761.2 kWh
